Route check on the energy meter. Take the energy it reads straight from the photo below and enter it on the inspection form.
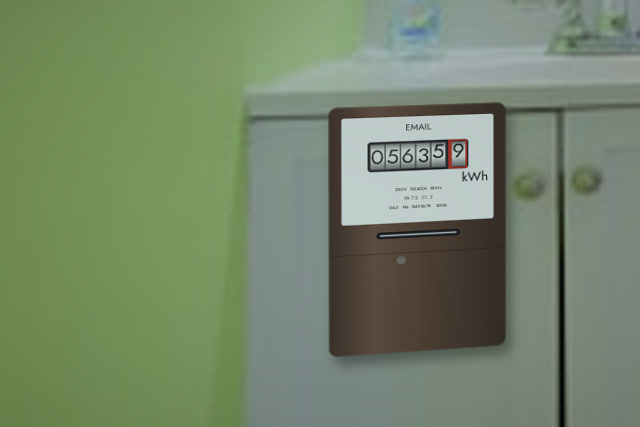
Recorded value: 5635.9 kWh
